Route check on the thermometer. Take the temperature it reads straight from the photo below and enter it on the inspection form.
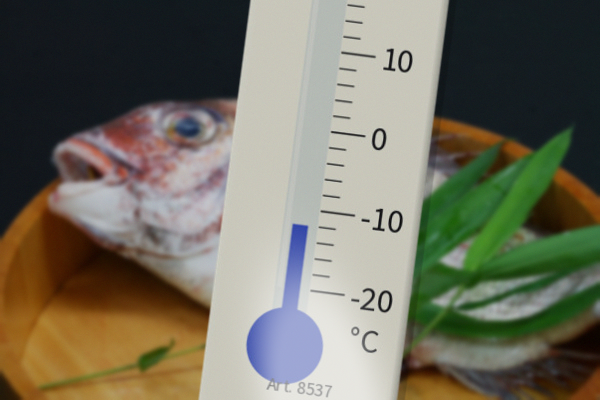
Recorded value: -12 °C
